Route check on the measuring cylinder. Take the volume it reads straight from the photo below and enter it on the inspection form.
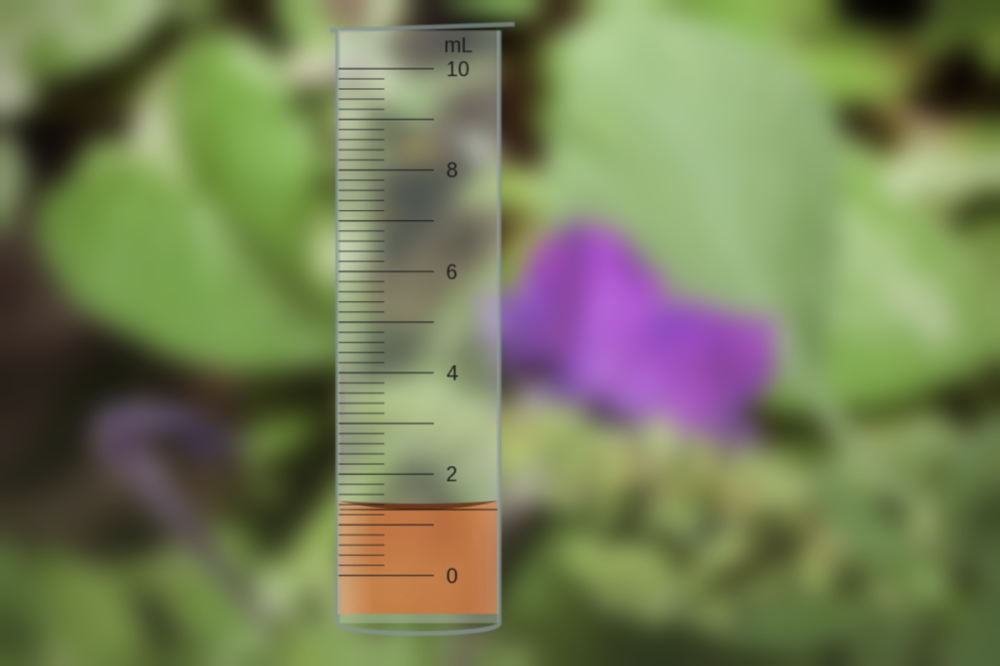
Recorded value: 1.3 mL
